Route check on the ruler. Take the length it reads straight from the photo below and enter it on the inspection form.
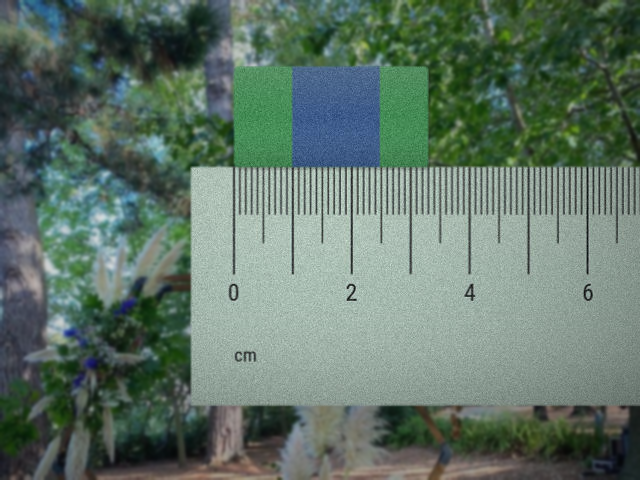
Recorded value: 3.3 cm
